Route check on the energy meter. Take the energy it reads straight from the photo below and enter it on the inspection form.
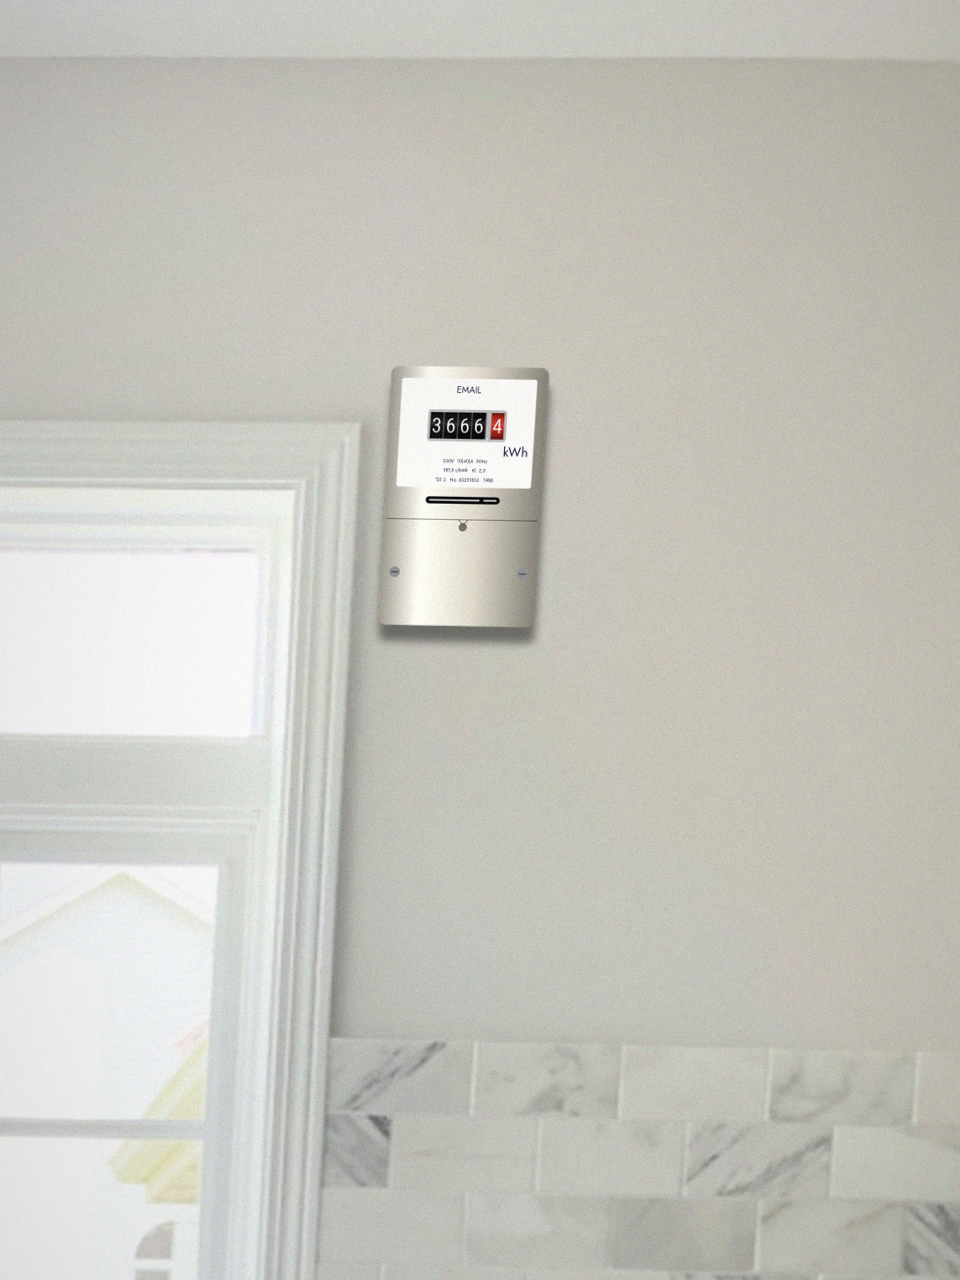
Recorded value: 3666.4 kWh
